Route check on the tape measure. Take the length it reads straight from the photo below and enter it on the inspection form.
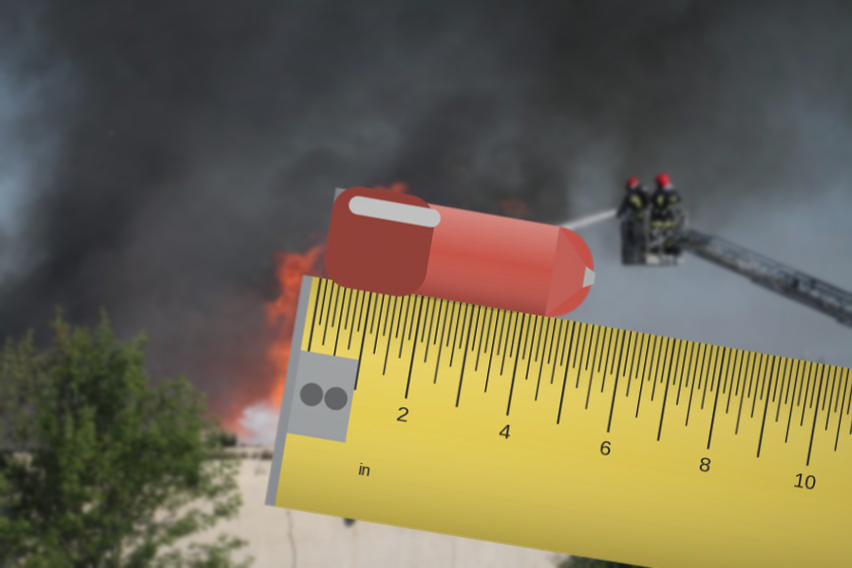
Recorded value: 5.25 in
